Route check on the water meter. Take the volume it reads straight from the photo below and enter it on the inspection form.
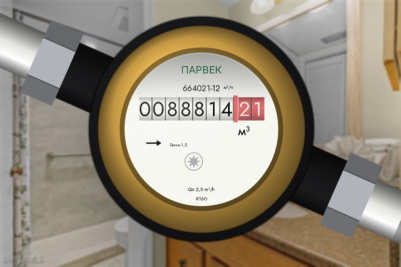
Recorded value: 88814.21 m³
